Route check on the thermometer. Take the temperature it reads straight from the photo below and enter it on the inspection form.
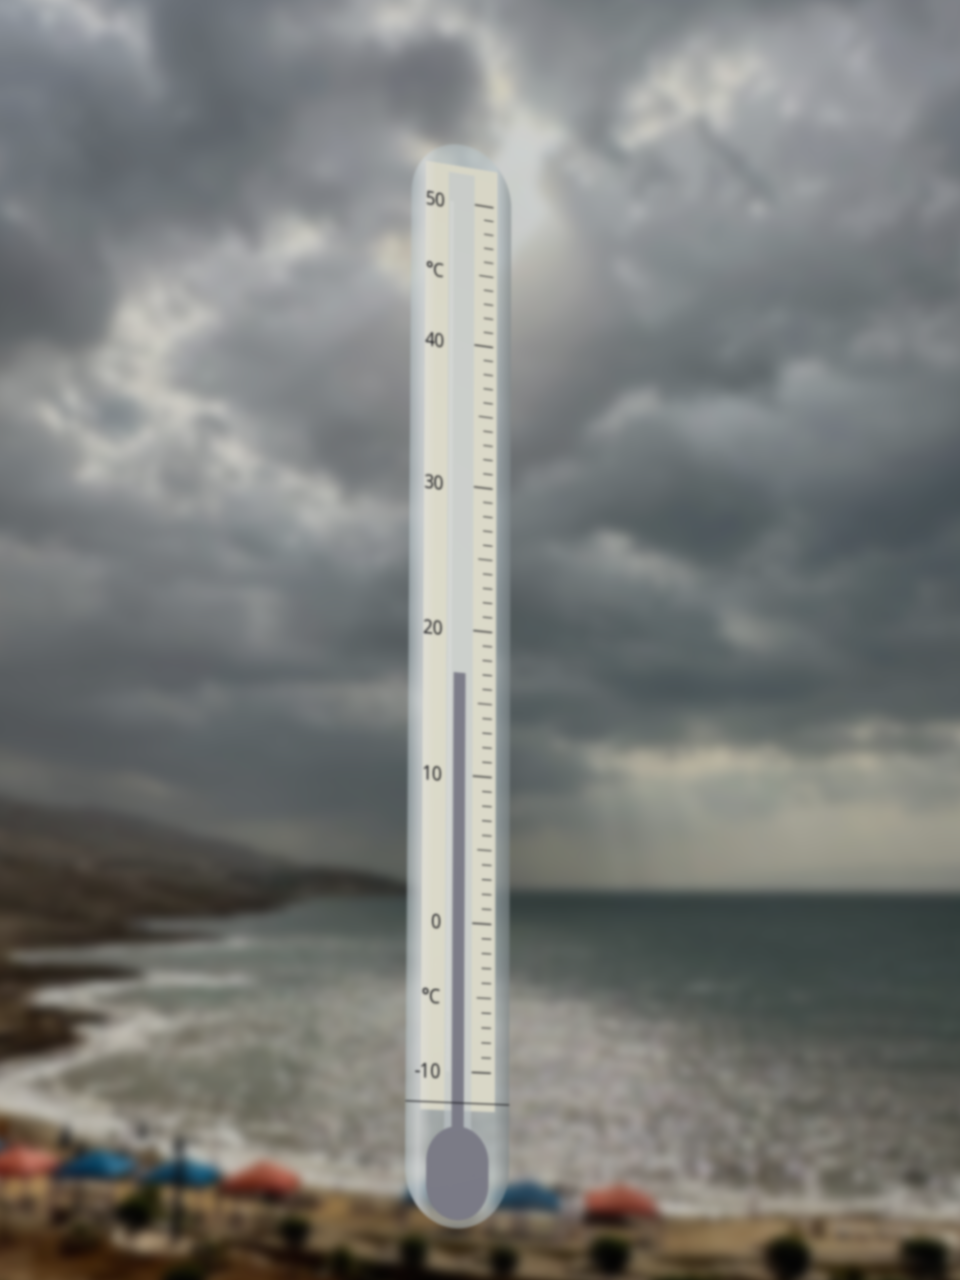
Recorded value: 17 °C
